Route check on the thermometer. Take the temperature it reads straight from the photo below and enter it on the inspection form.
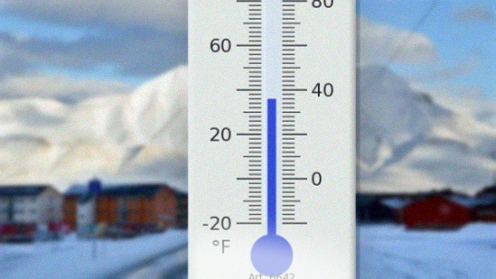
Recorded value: 36 °F
